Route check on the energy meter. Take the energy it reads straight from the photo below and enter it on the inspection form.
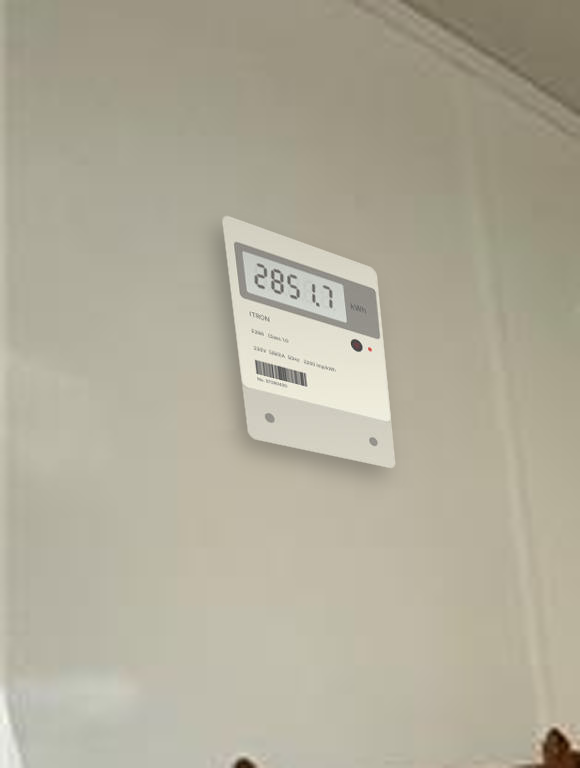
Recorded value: 2851.7 kWh
